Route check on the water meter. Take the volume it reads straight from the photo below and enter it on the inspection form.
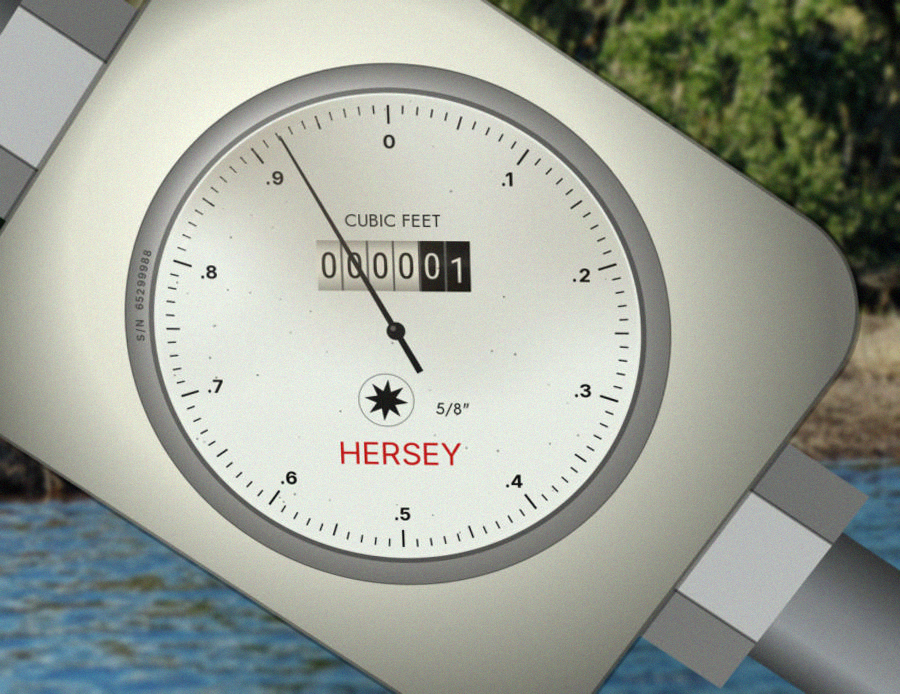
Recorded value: 0.92 ft³
